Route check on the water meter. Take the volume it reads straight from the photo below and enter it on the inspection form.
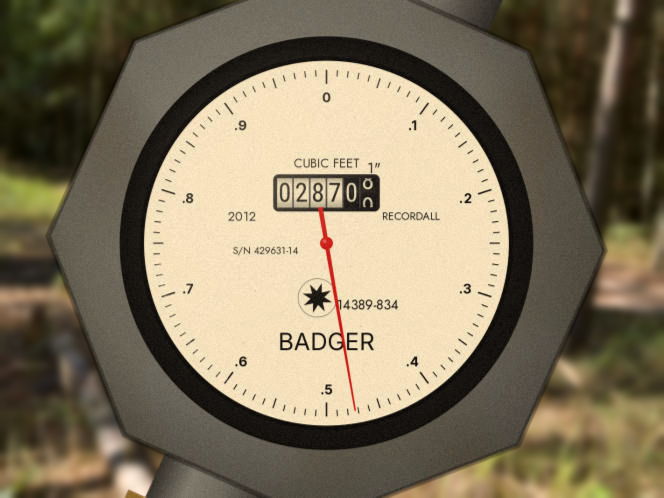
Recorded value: 28708.47 ft³
